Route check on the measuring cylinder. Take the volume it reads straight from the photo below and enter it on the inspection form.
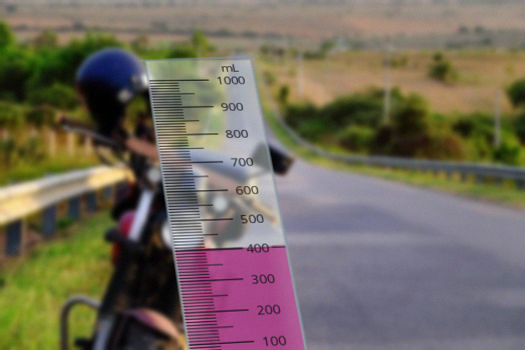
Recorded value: 400 mL
